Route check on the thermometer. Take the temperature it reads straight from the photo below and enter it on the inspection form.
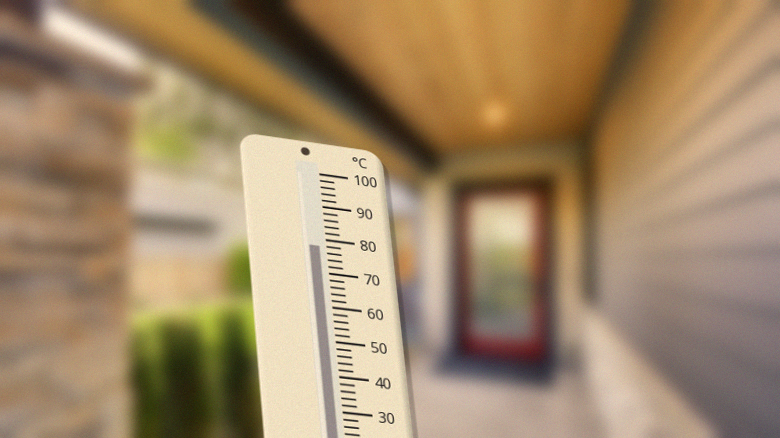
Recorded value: 78 °C
